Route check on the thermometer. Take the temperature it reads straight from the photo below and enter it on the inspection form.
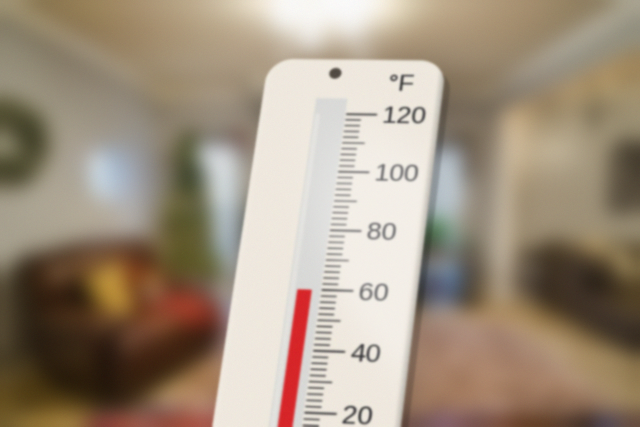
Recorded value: 60 °F
